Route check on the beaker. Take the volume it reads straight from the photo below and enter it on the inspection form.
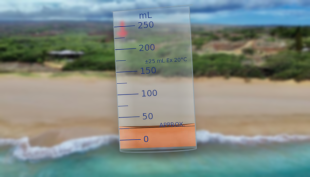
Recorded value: 25 mL
